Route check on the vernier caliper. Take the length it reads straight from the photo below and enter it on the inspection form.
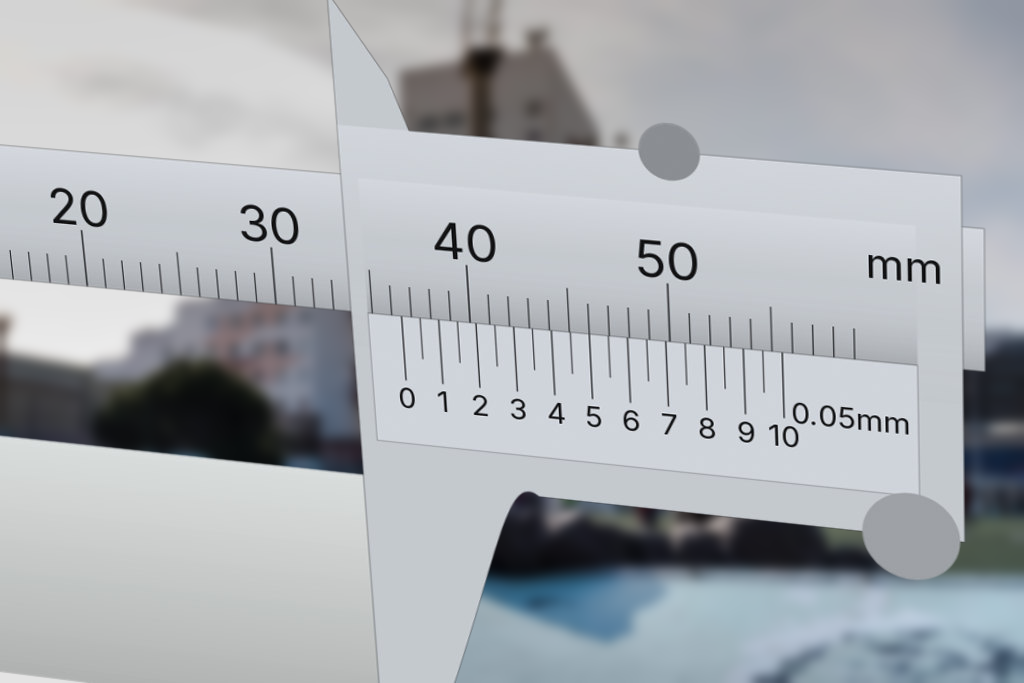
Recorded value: 36.5 mm
